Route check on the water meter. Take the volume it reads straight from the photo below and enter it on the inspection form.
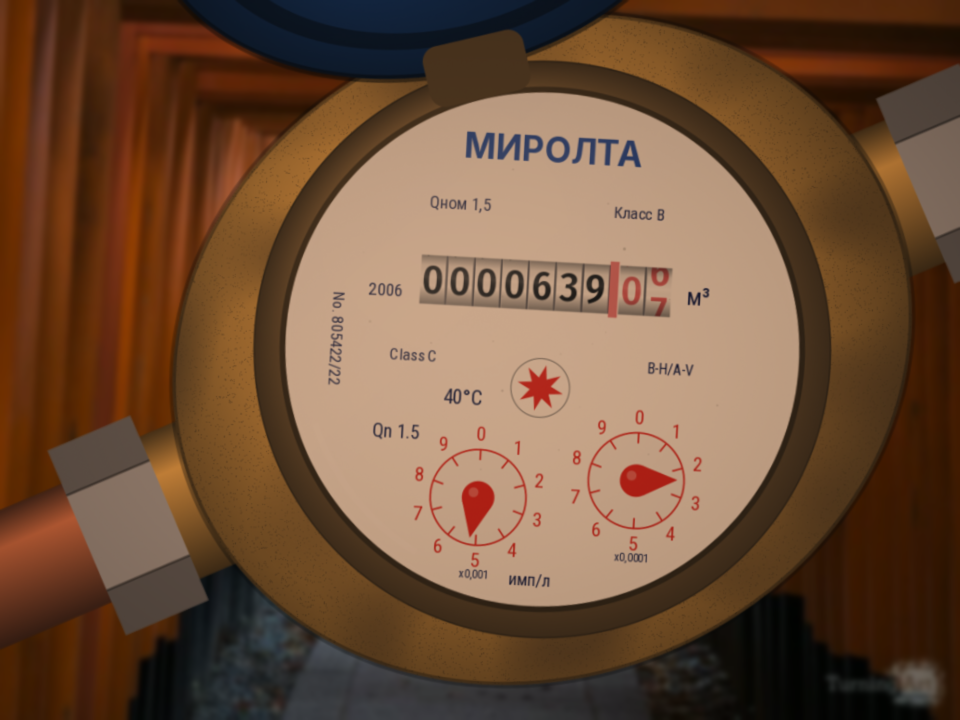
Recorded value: 639.0652 m³
